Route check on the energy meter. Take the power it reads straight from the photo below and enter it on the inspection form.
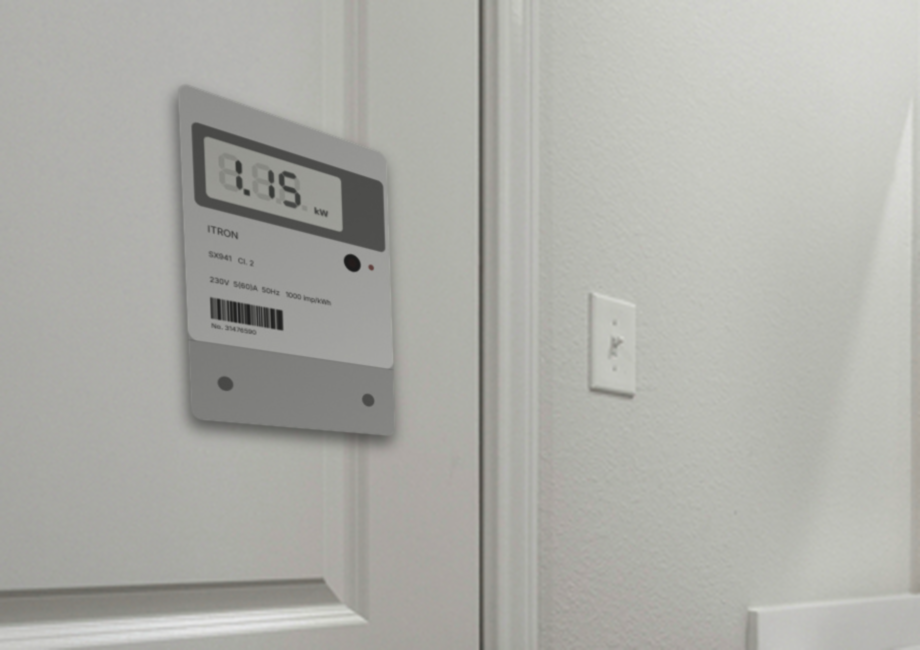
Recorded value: 1.15 kW
